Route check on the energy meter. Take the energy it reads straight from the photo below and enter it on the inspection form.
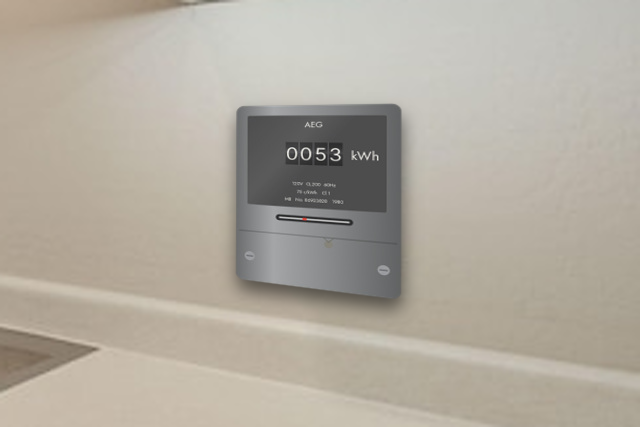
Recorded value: 53 kWh
